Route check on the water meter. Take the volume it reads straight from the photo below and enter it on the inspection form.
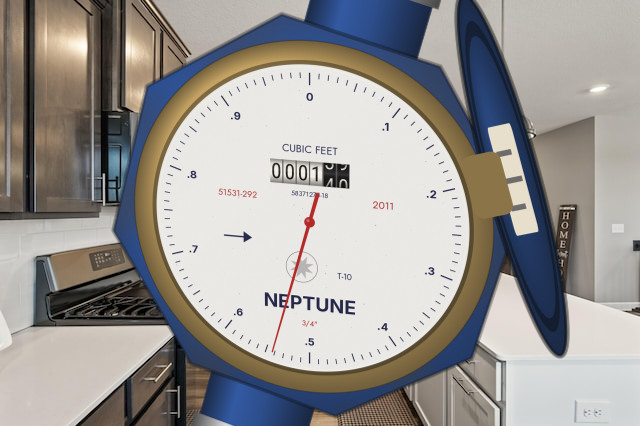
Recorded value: 139.54 ft³
